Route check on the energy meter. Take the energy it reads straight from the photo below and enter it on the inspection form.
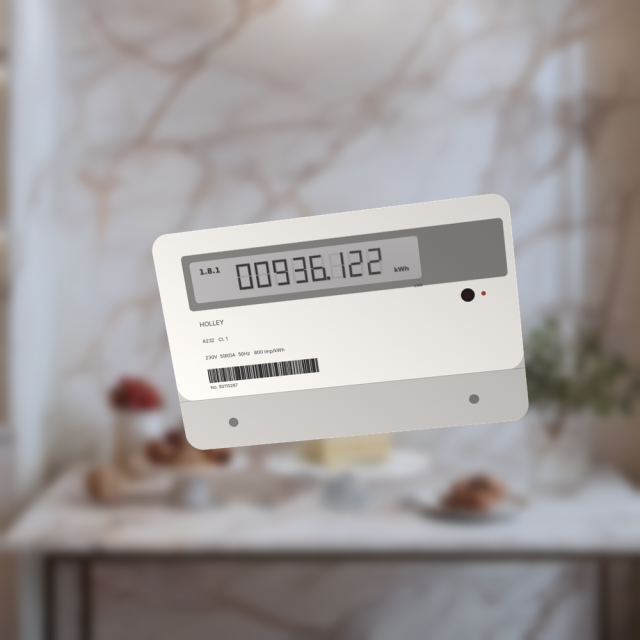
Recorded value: 936.122 kWh
